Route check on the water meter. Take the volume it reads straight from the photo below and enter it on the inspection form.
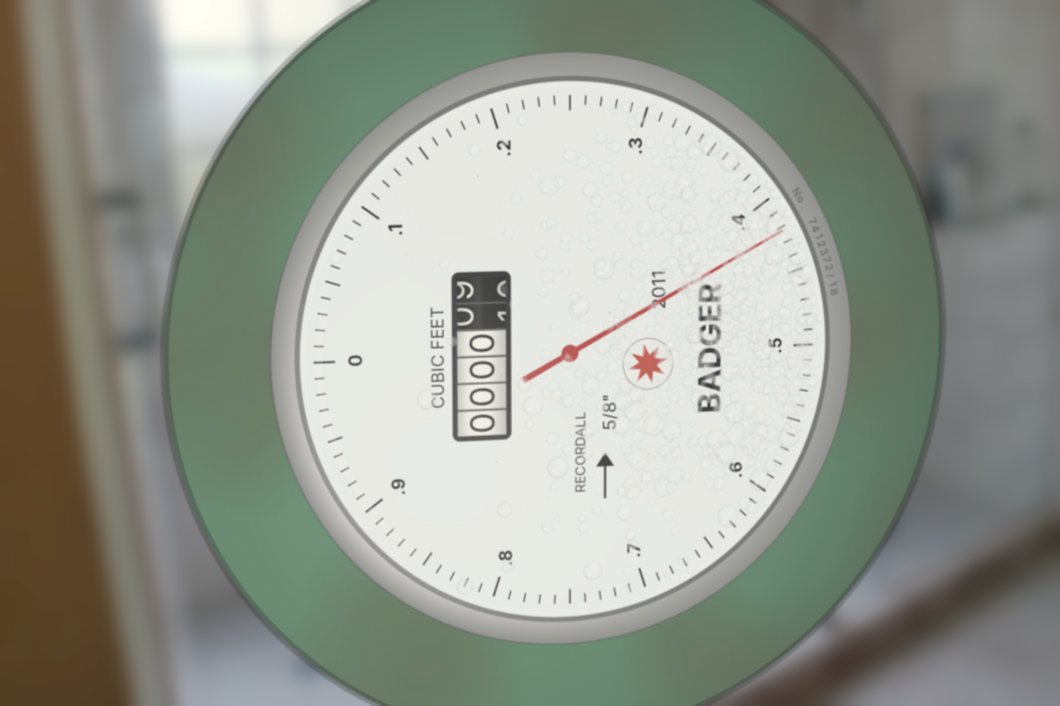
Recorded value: 9.42 ft³
